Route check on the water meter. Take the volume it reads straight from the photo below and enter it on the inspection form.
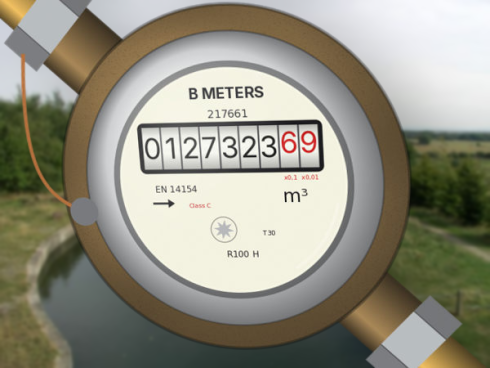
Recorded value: 127323.69 m³
